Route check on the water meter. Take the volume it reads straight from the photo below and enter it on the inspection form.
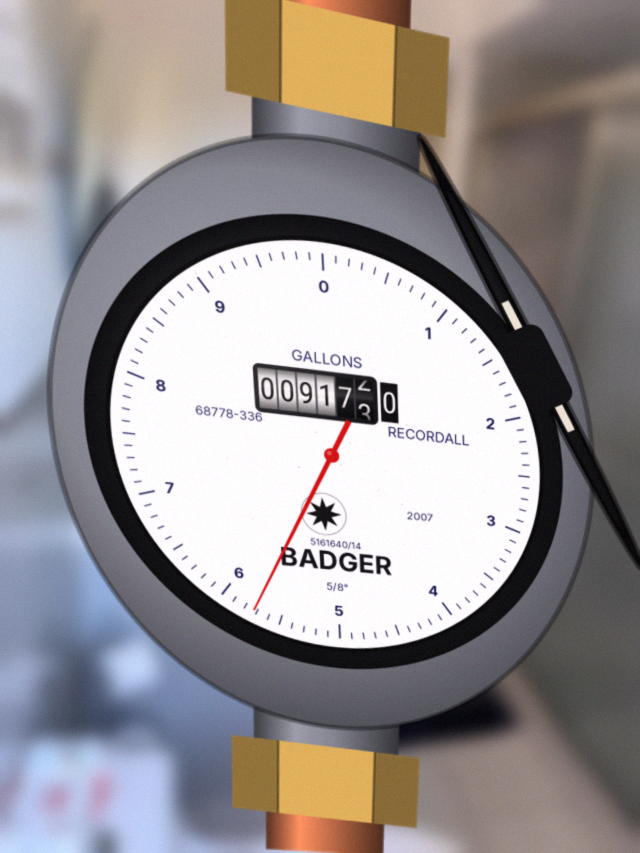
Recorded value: 91725.7 gal
